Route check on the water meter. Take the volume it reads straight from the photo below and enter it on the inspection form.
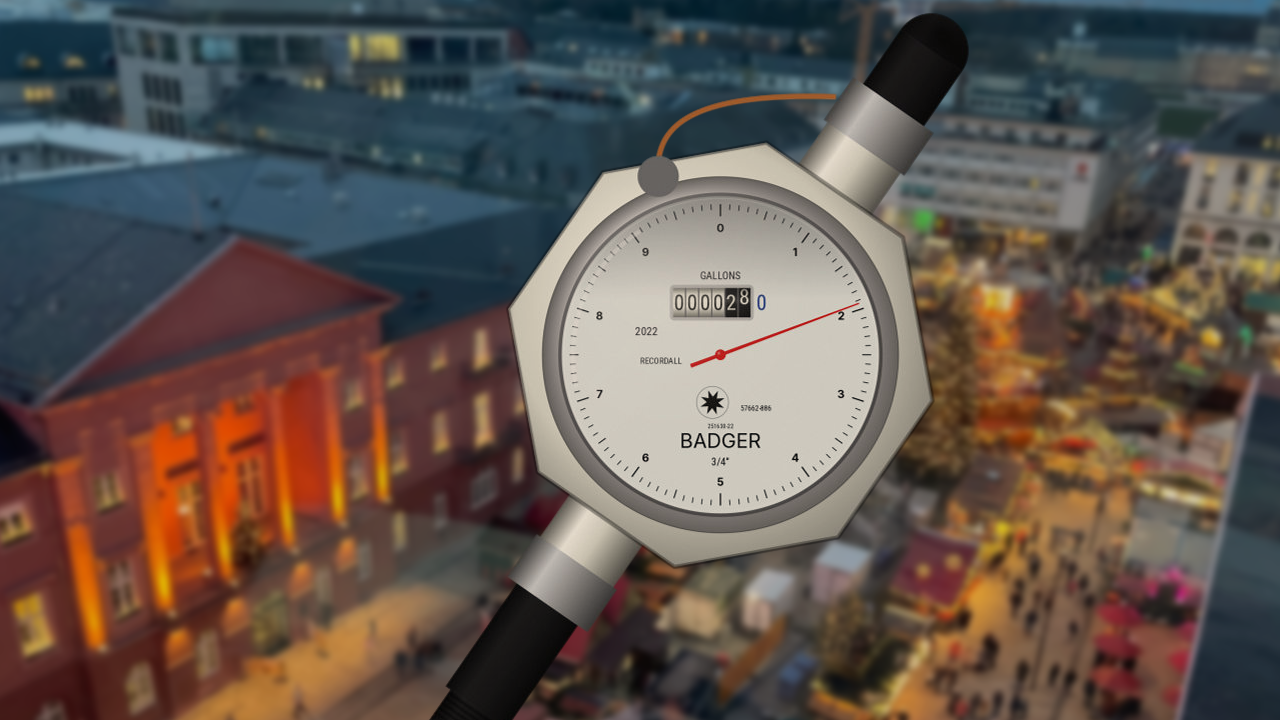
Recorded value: 281.9 gal
